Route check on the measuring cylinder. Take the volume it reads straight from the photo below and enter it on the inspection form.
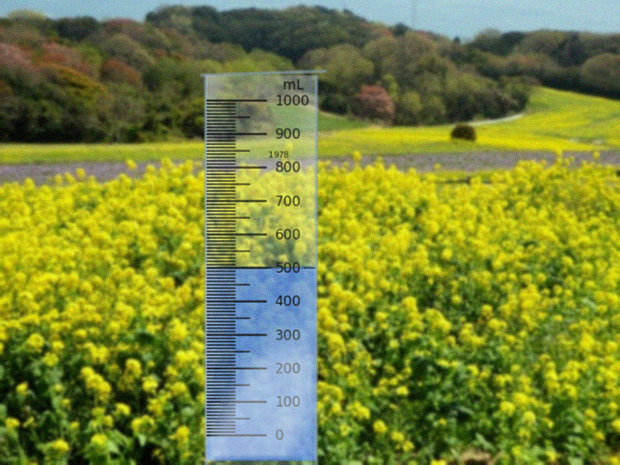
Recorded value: 500 mL
